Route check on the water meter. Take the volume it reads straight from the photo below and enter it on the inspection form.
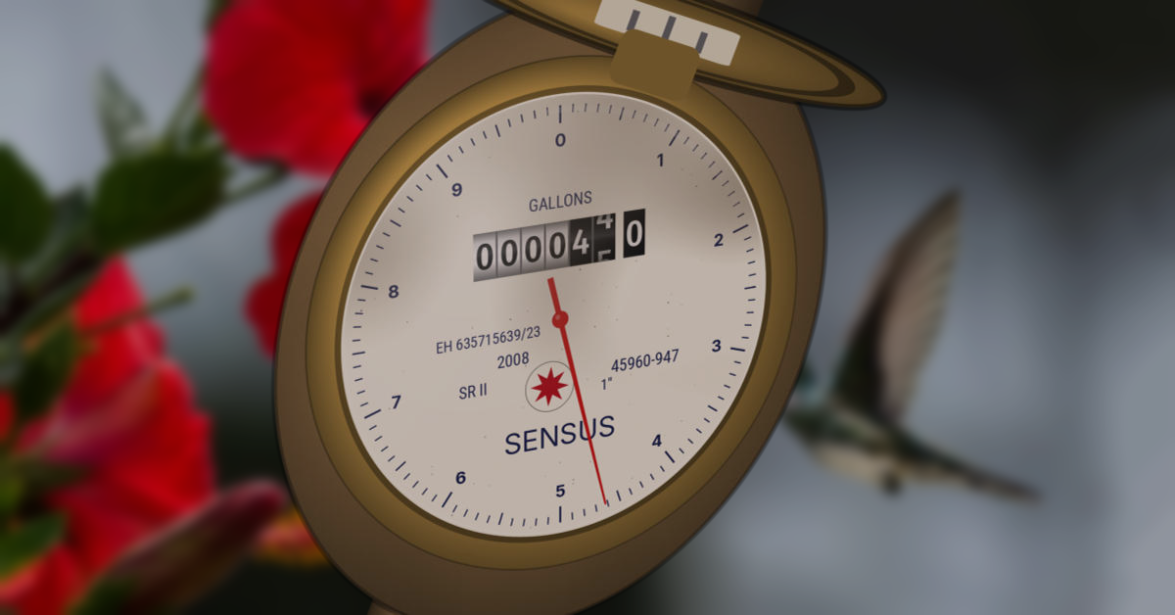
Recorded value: 444.6 gal
